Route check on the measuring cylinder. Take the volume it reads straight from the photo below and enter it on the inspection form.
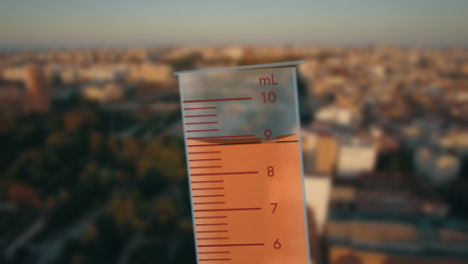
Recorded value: 8.8 mL
